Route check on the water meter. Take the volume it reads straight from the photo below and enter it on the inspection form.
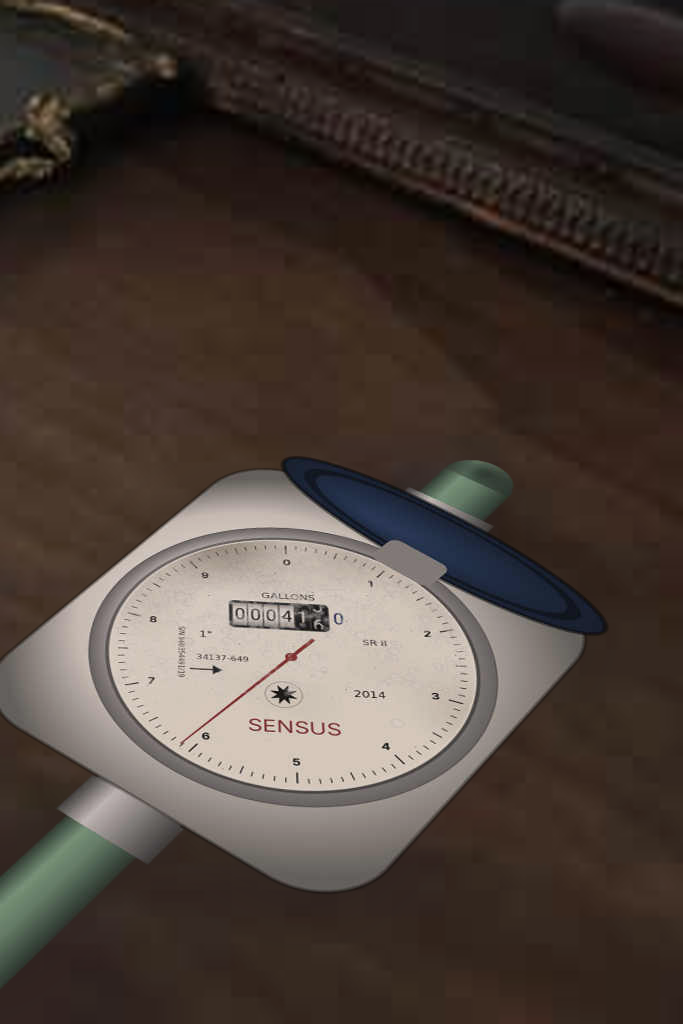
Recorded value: 4156.1 gal
